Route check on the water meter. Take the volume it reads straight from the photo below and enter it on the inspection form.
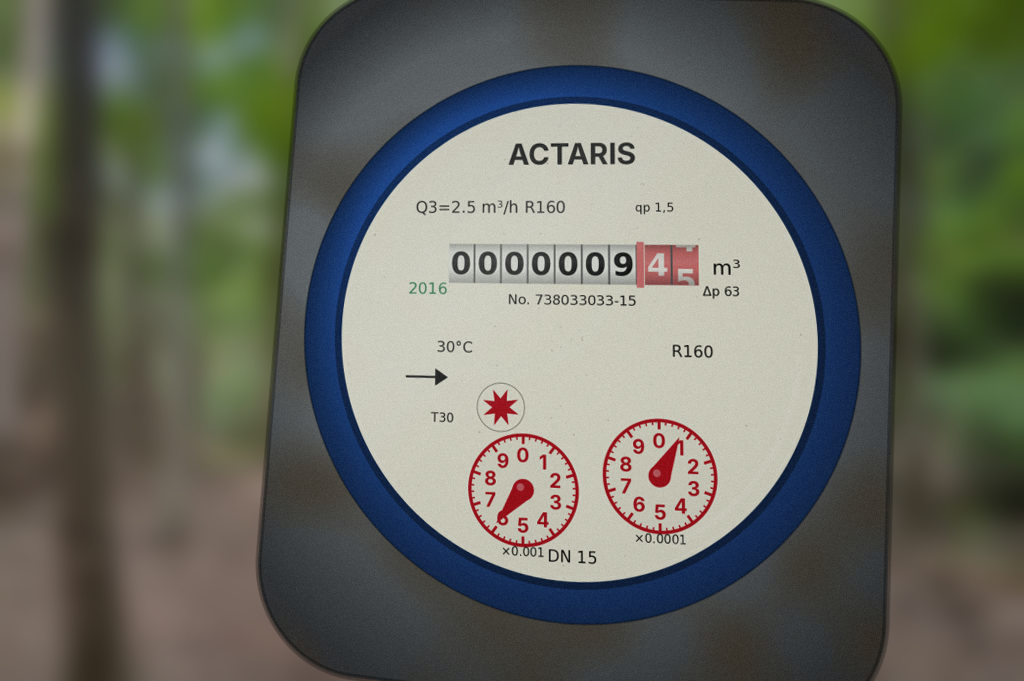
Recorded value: 9.4460 m³
